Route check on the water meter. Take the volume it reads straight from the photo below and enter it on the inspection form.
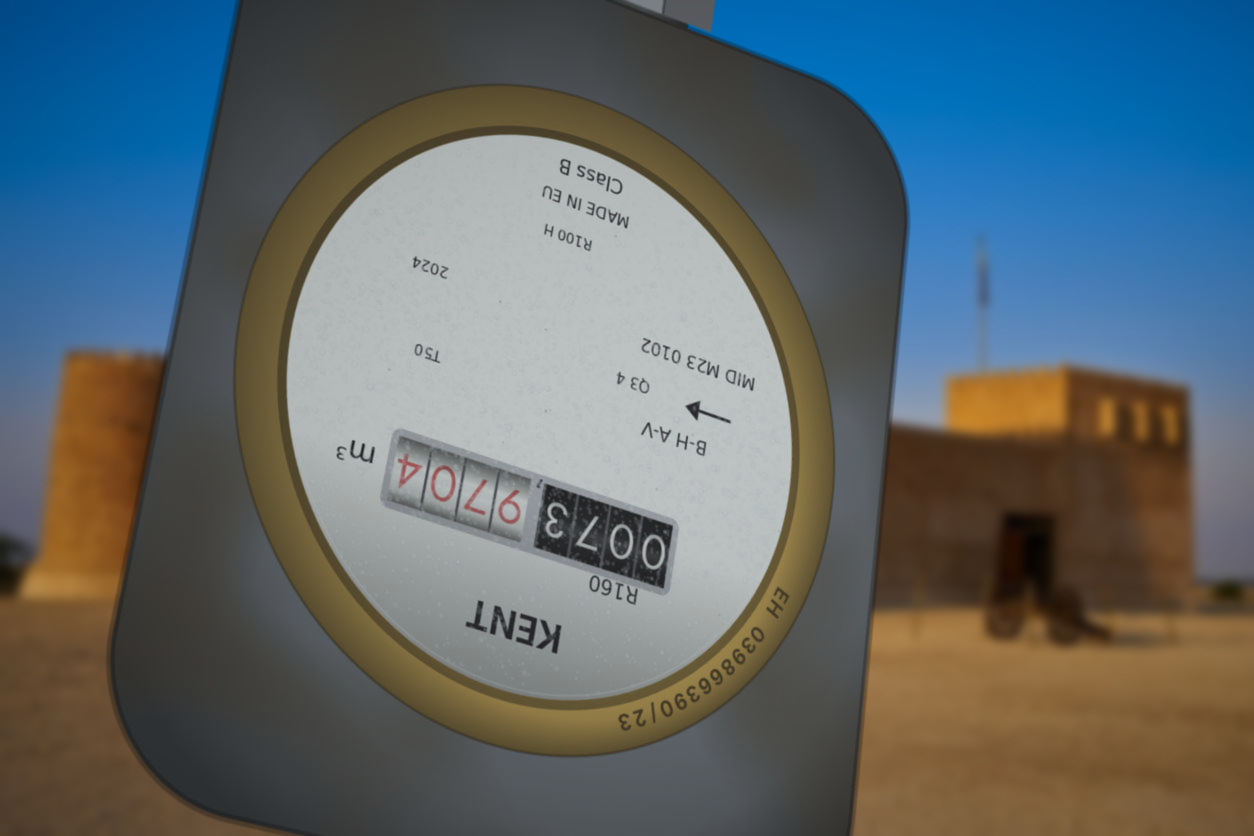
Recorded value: 73.9704 m³
